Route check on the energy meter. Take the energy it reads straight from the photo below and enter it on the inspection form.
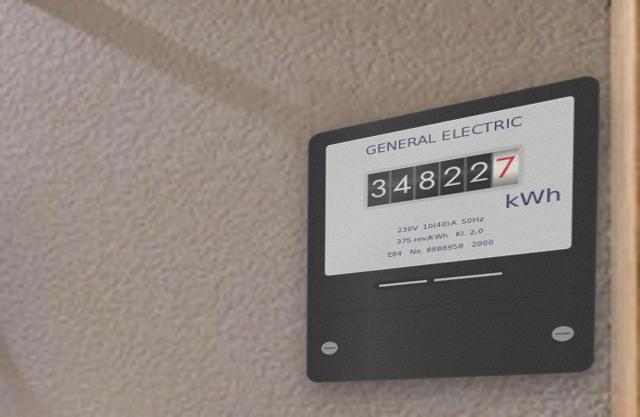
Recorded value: 34822.7 kWh
